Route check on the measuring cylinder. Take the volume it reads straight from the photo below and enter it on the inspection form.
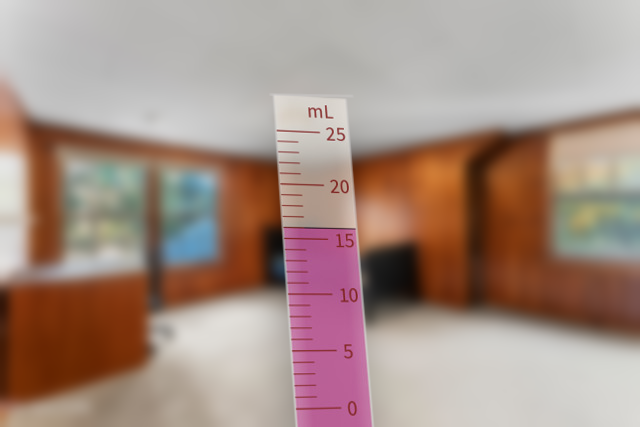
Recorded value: 16 mL
